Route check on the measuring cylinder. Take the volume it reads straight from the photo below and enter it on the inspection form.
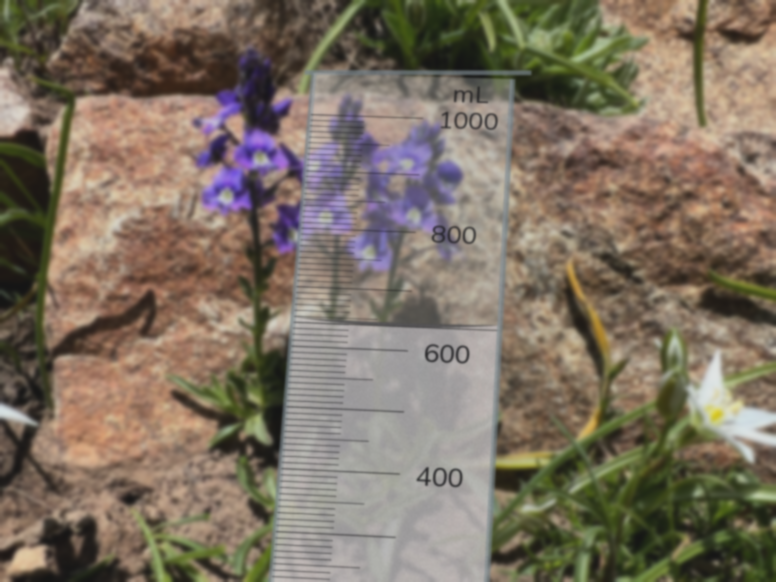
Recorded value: 640 mL
